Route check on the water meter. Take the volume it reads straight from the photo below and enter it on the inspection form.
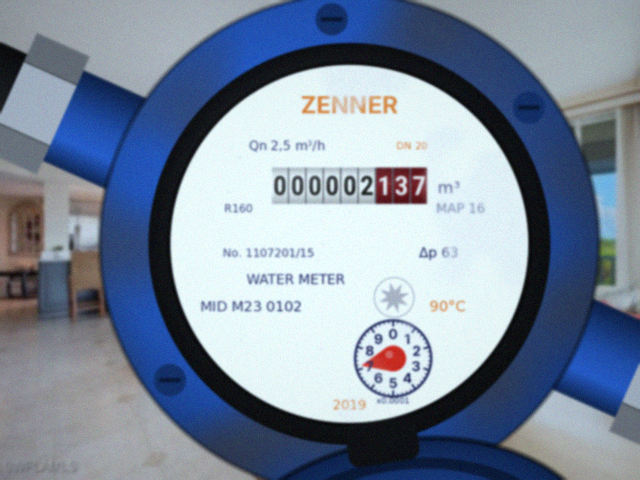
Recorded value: 2.1377 m³
